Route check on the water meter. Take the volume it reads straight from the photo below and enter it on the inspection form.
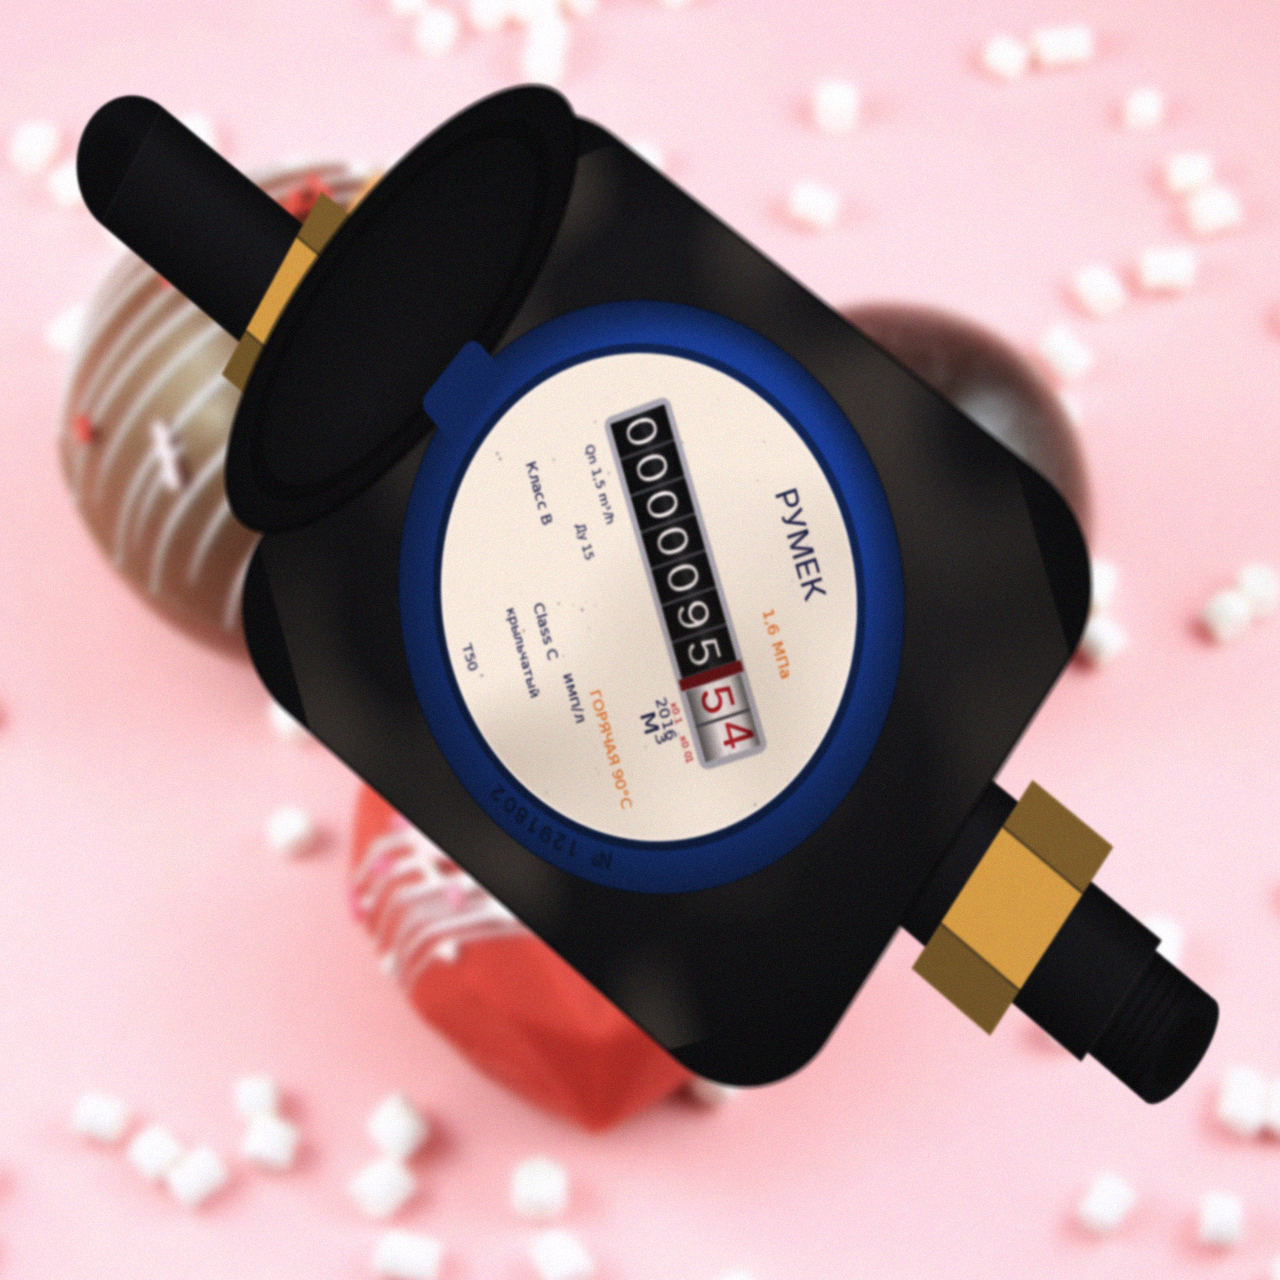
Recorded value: 95.54 m³
